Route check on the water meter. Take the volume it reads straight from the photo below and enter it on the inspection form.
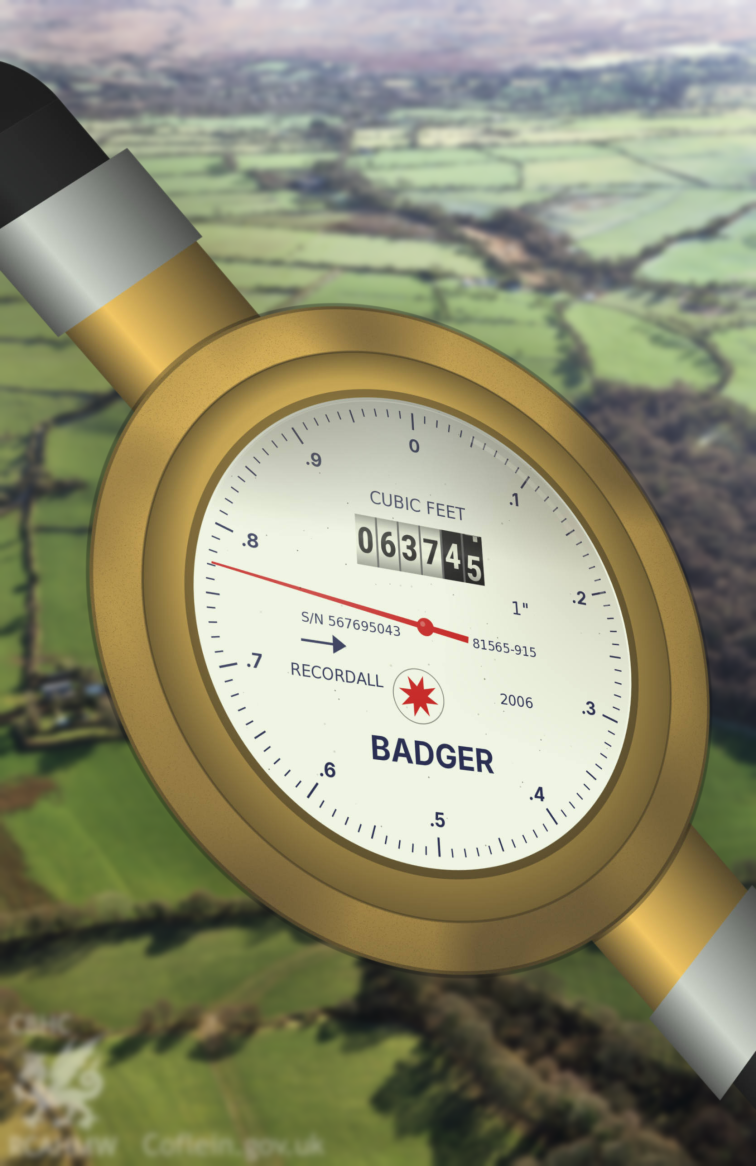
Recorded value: 63744.77 ft³
